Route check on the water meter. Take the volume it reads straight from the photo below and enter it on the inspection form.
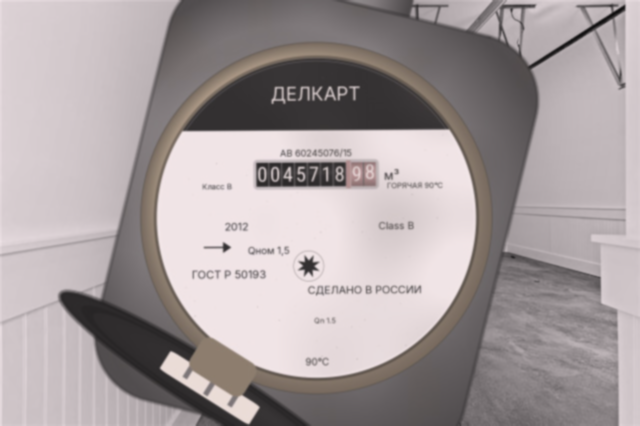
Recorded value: 45718.98 m³
